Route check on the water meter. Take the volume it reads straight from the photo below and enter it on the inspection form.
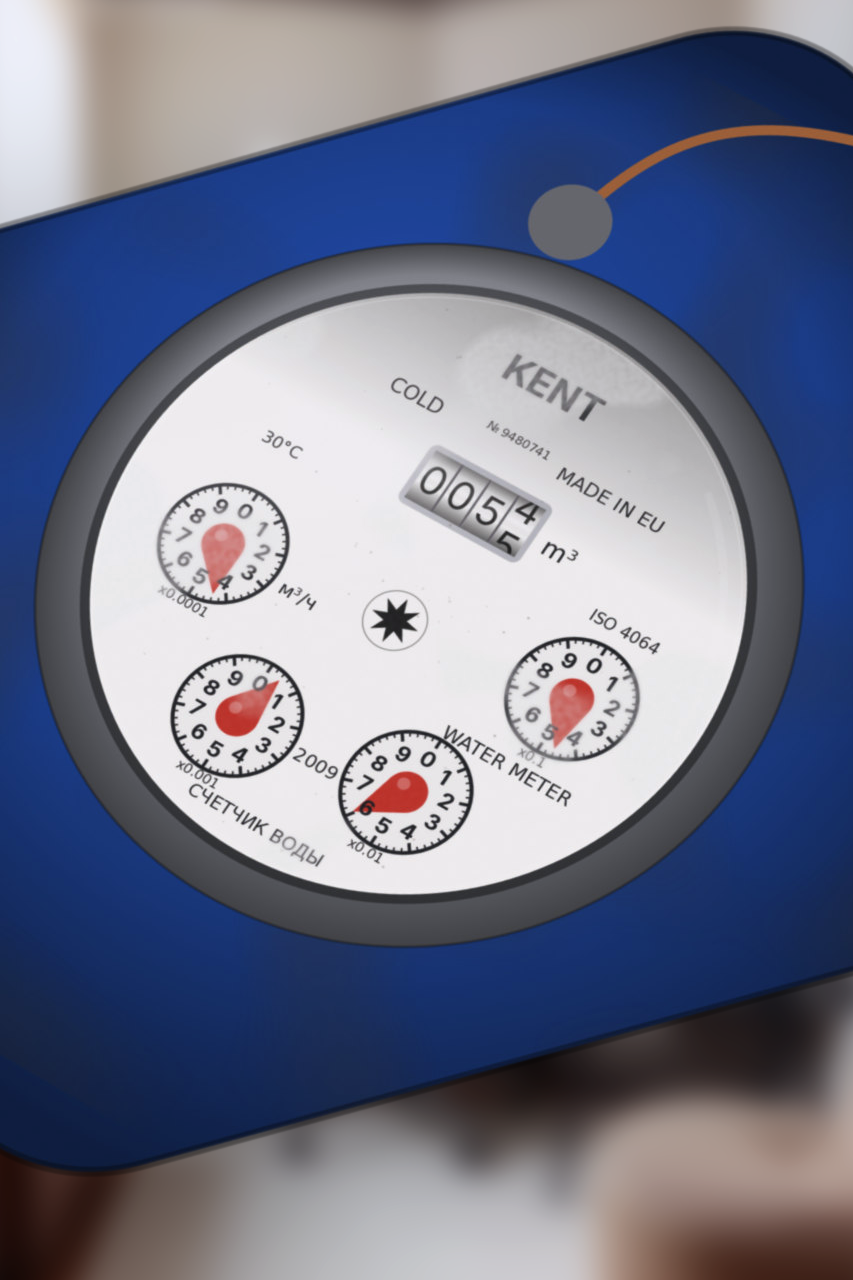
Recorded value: 54.4604 m³
